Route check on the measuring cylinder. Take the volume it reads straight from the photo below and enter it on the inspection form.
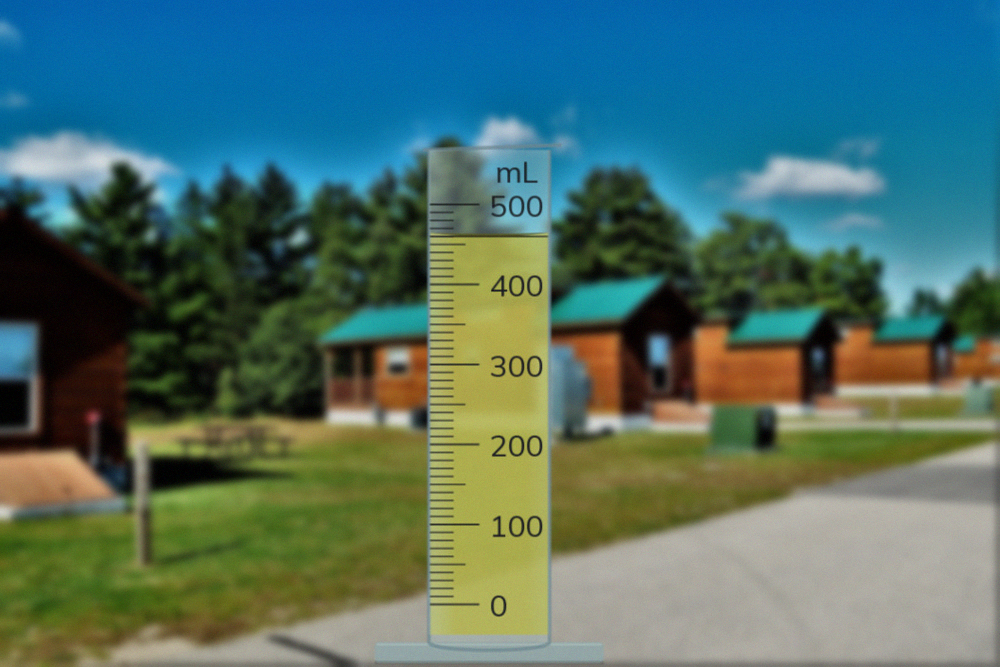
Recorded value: 460 mL
